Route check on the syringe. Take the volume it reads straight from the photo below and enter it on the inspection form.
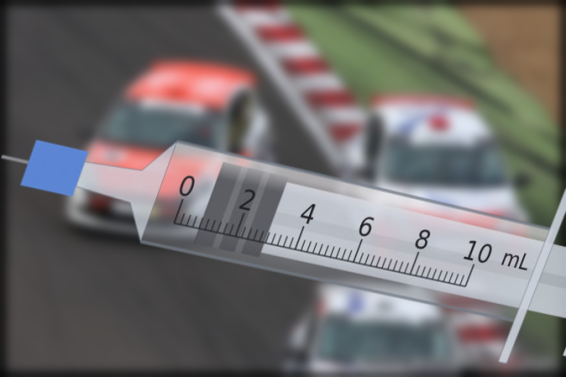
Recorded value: 0.8 mL
